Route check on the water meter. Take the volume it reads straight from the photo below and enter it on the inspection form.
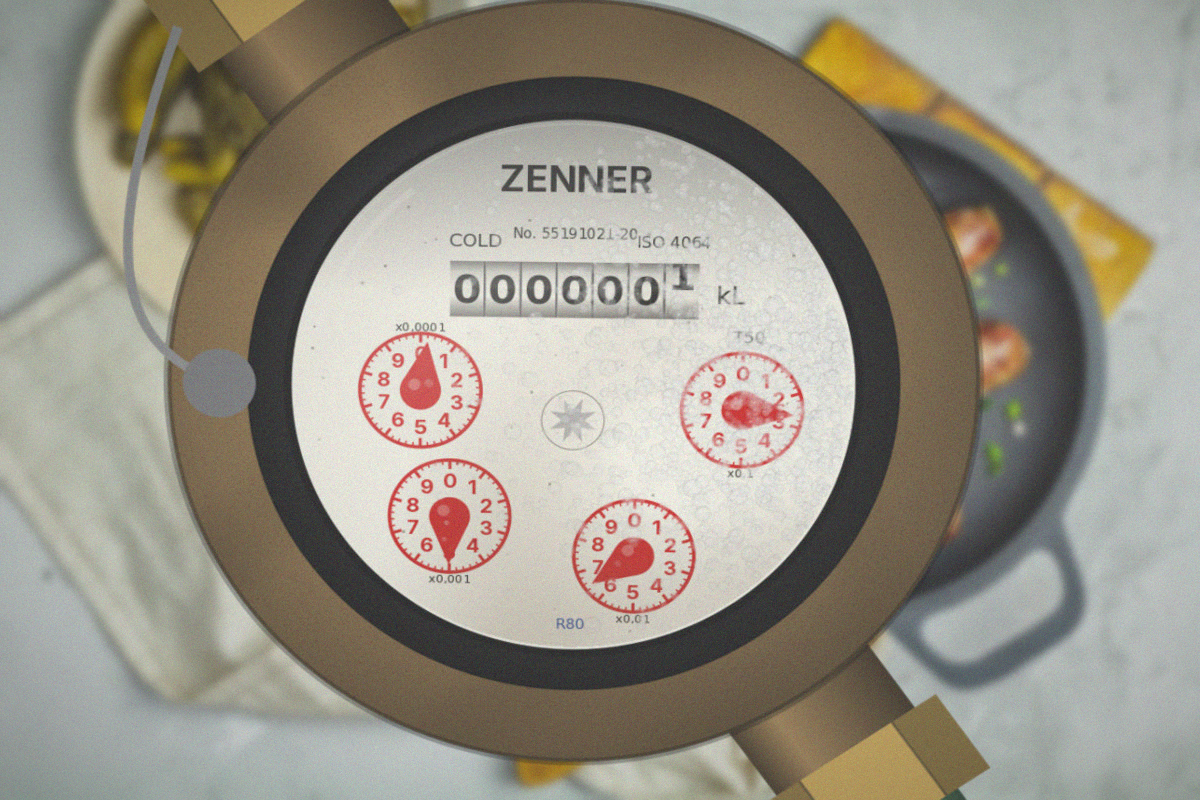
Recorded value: 1.2650 kL
